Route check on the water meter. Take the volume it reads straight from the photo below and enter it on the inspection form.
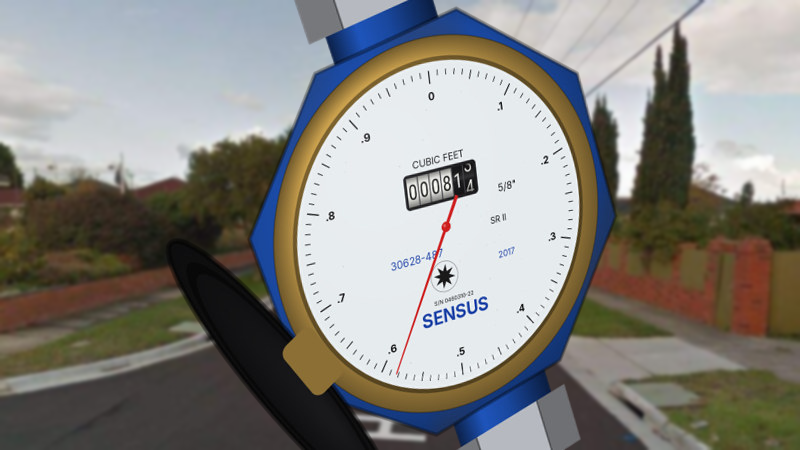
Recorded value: 813.58 ft³
